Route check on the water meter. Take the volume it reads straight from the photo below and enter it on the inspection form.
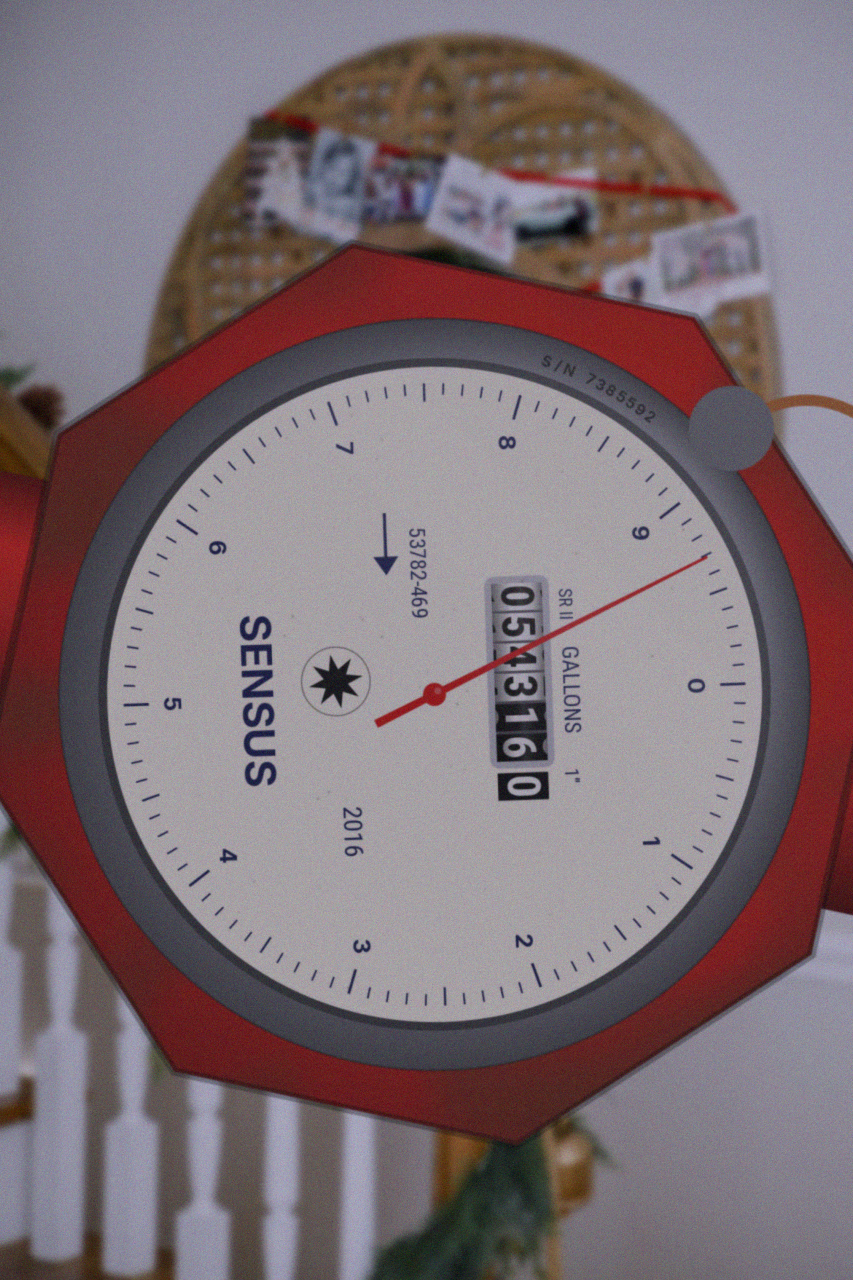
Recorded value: 543159.3 gal
